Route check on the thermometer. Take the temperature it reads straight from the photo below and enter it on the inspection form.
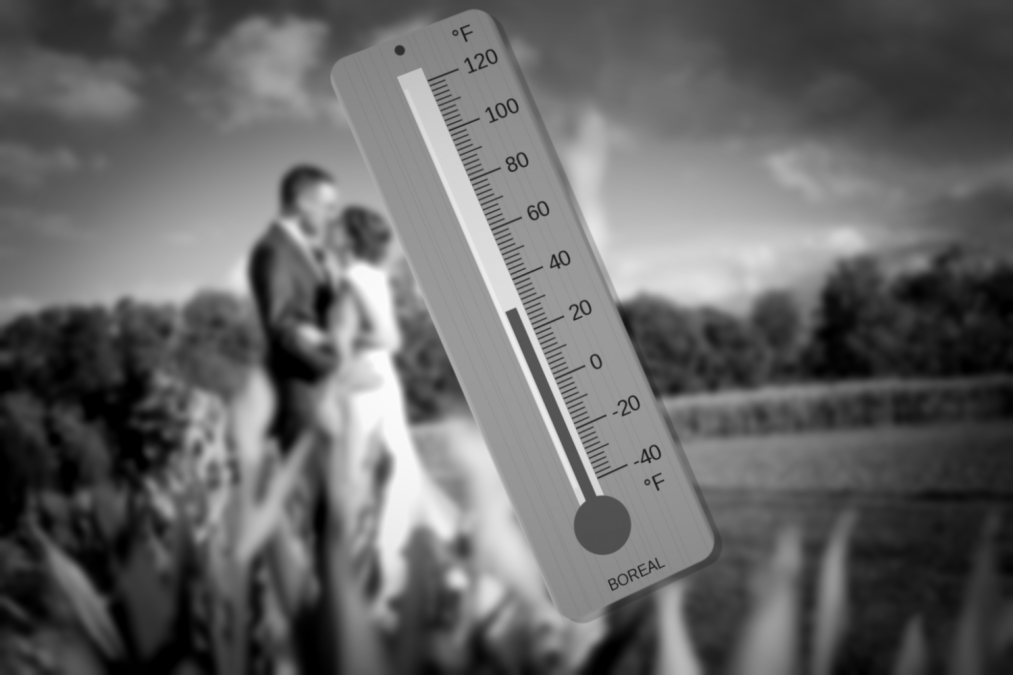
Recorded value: 30 °F
